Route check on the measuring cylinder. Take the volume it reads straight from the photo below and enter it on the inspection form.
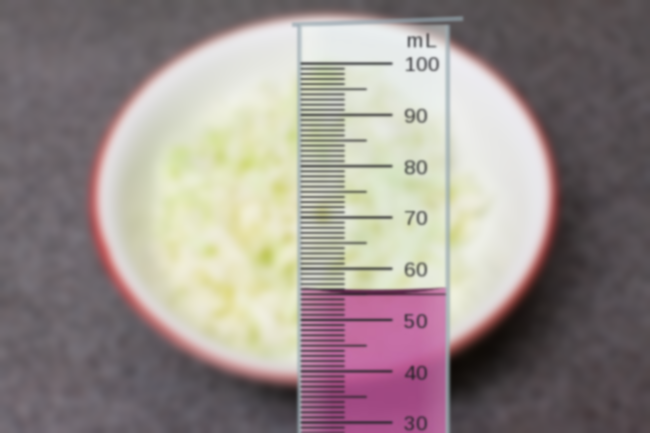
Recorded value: 55 mL
